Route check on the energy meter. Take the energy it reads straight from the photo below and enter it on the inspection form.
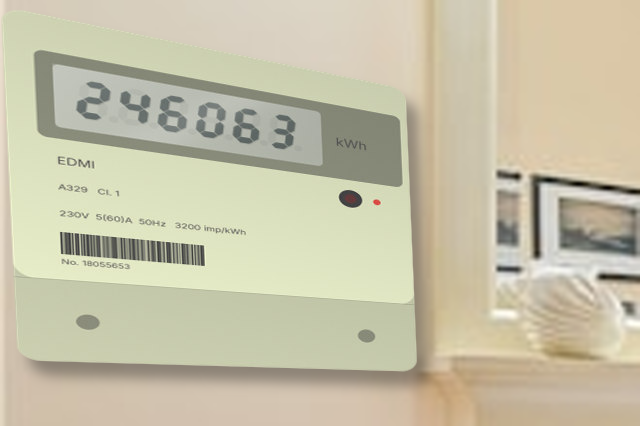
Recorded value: 246063 kWh
